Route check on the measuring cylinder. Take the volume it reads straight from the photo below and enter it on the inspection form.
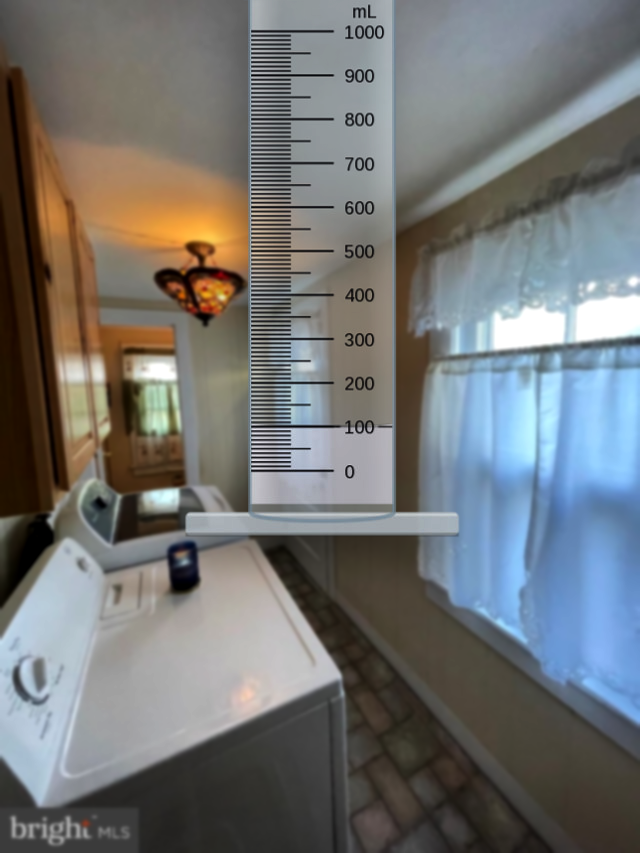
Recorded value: 100 mL
